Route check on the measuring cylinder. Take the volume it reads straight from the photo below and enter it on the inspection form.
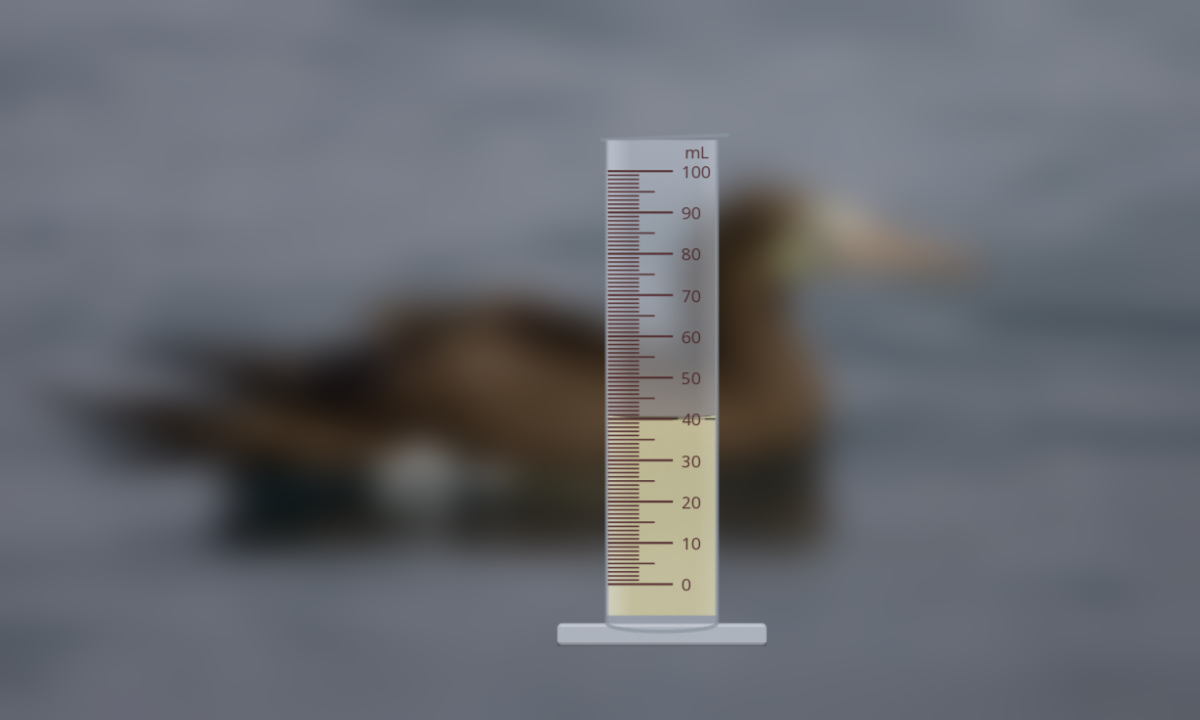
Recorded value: 40 mL
